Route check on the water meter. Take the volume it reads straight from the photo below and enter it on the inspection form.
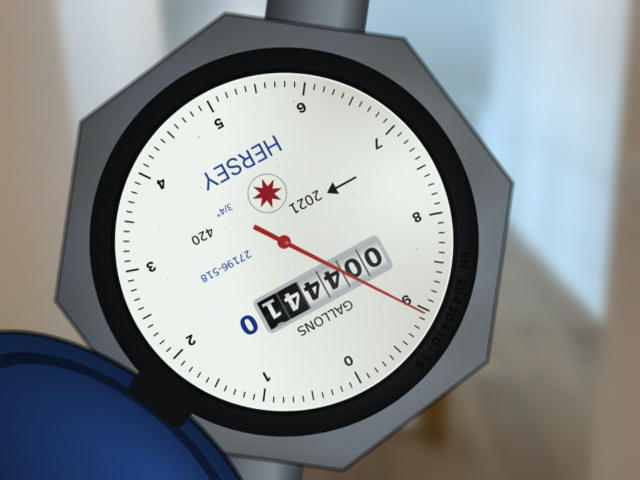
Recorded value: 44409.0 gal
